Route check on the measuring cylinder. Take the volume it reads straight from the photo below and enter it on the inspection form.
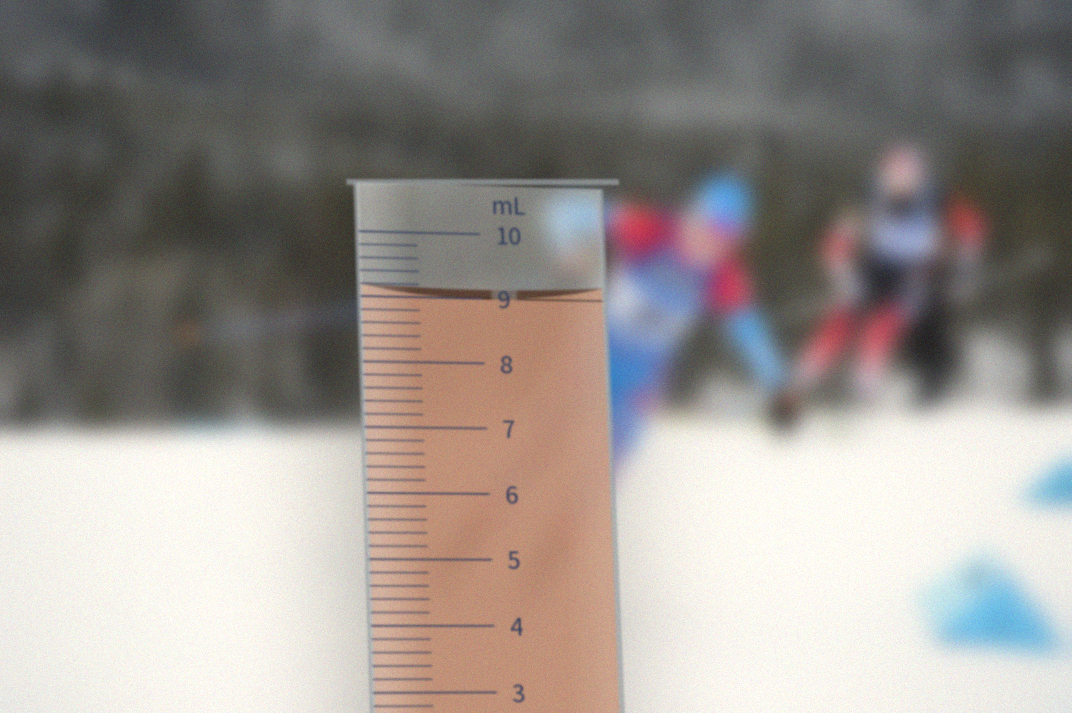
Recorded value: 9 mL
